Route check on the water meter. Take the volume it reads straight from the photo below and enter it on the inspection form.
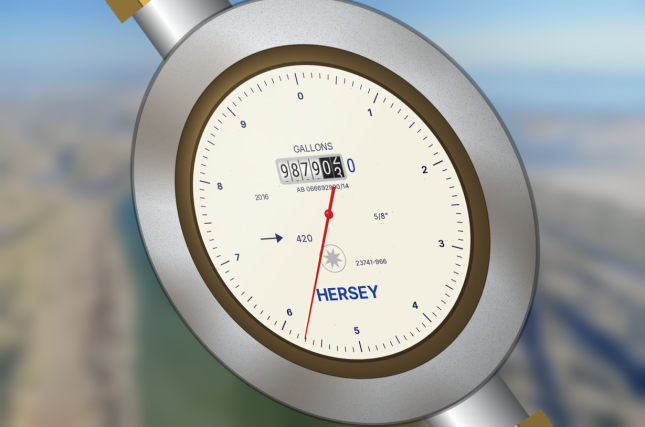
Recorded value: 9879025.7 gal
